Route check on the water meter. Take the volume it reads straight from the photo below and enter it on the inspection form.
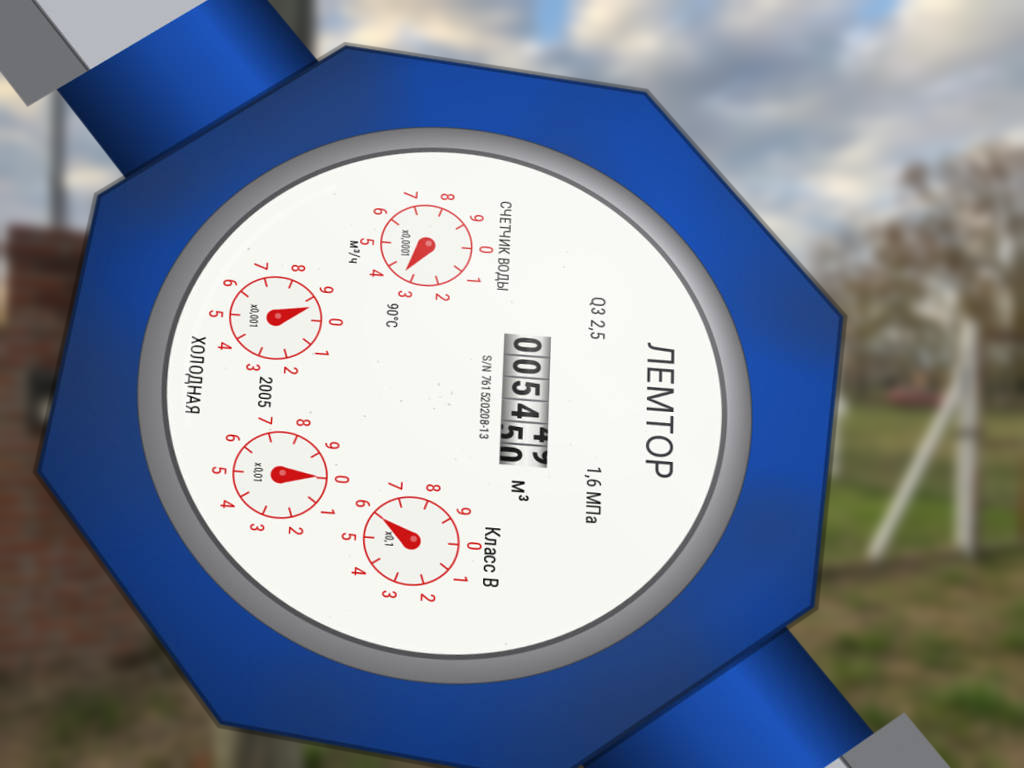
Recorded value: 5449.5993 m³
